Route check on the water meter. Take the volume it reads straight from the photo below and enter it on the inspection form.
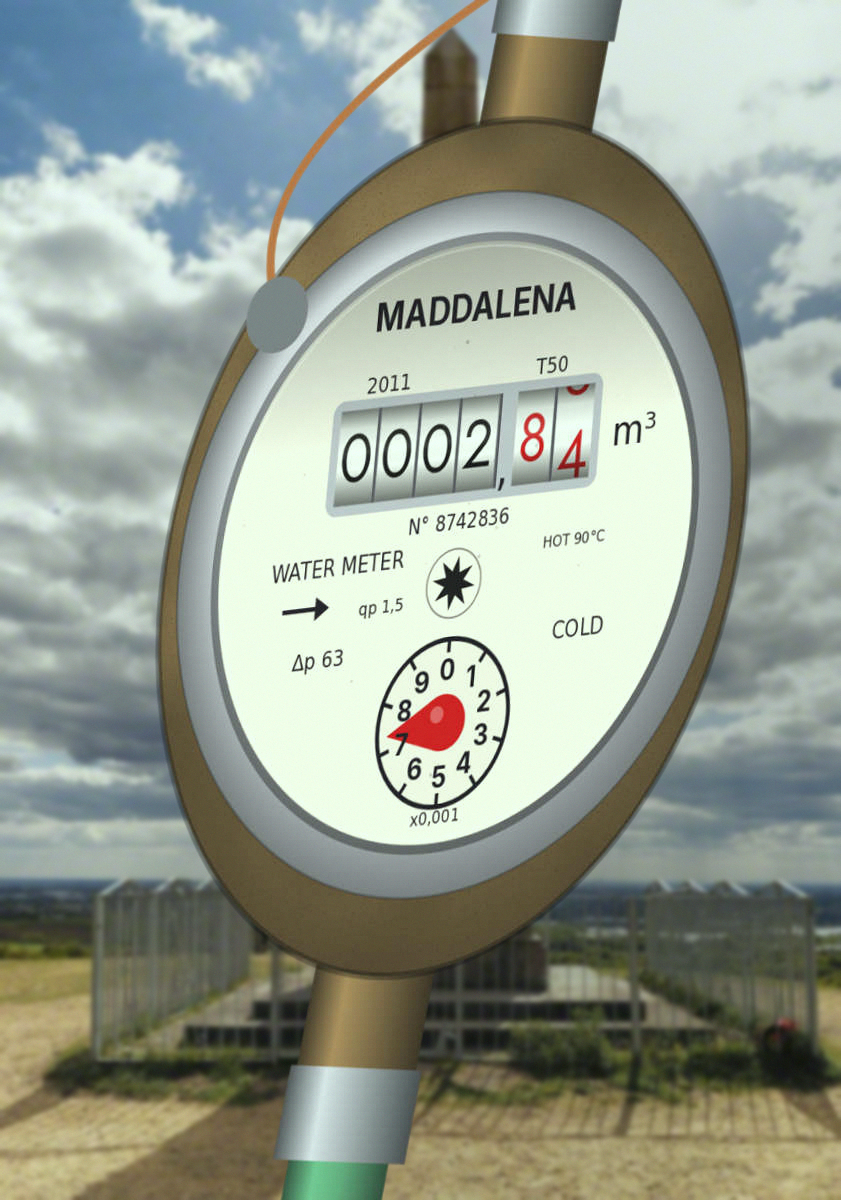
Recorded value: 2.837 m³
